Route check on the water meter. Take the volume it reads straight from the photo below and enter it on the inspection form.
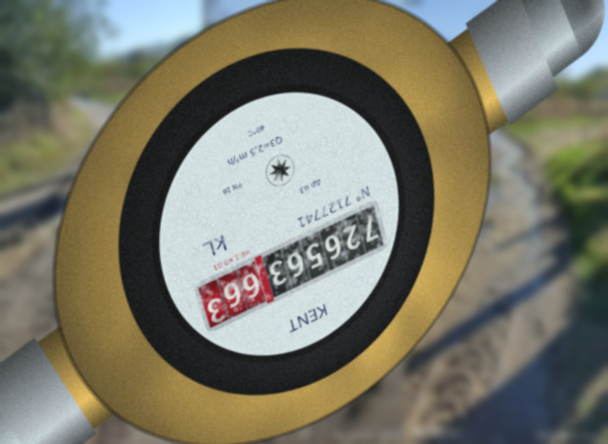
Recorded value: 726563.663 kL
